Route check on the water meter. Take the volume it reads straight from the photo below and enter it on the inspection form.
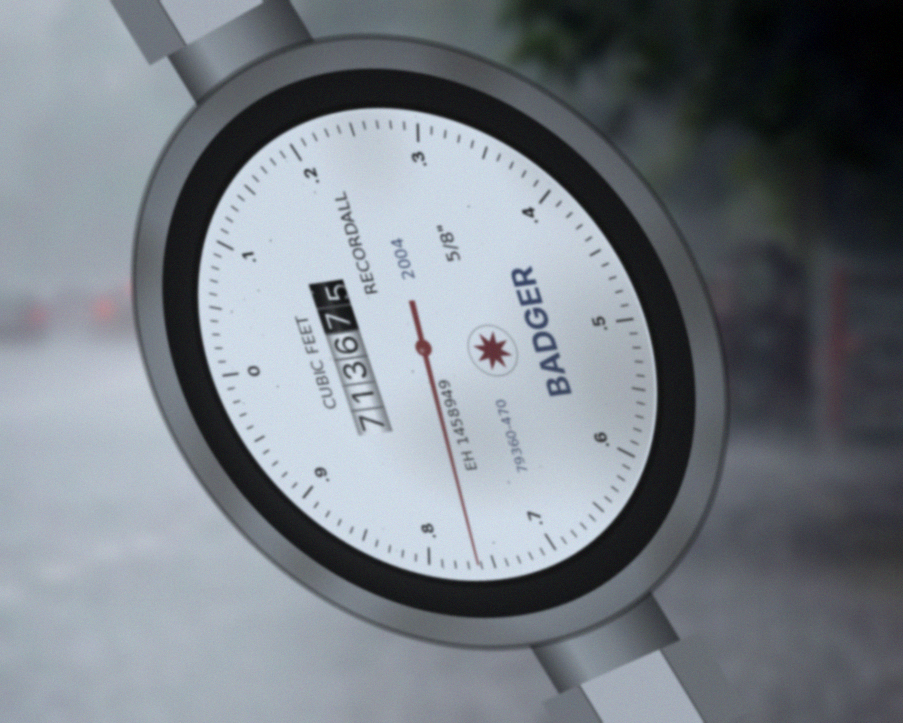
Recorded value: 713674.76 ft³
